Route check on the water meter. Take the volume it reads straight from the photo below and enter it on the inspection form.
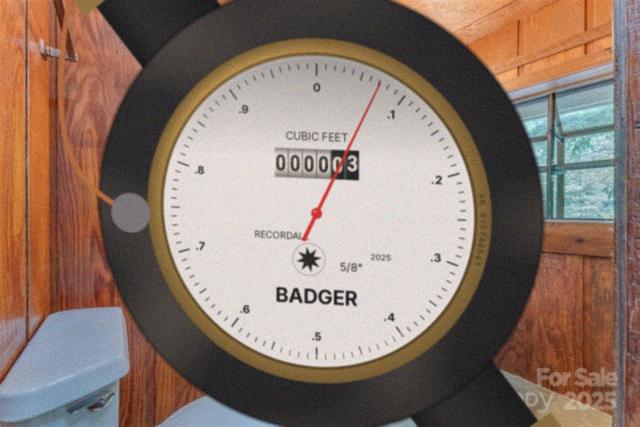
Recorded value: 3.07 ft³
